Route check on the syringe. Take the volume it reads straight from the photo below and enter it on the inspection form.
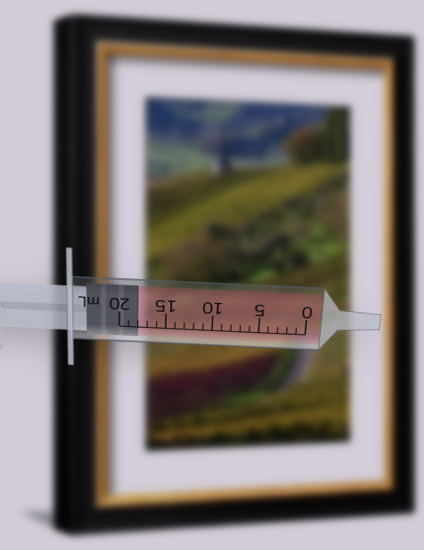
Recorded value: 18 mL
